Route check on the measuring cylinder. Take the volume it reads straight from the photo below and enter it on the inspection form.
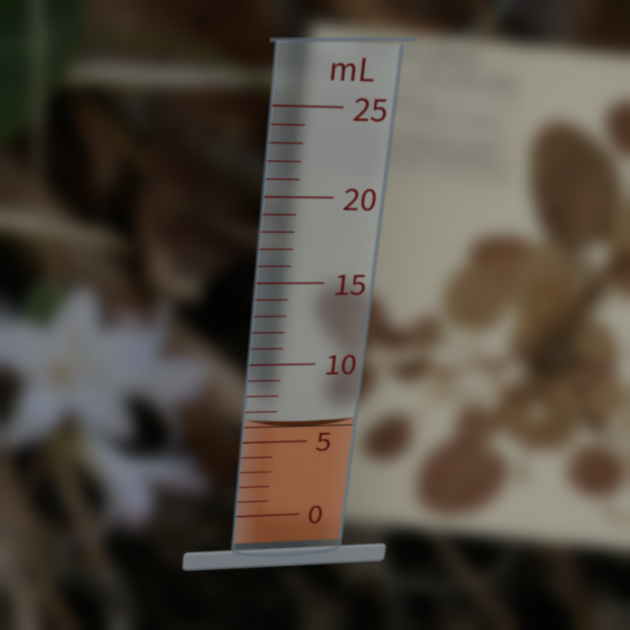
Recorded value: 6 mL
